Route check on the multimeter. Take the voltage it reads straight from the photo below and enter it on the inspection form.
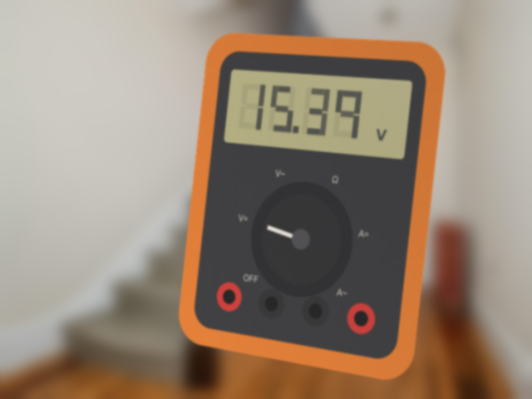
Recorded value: 15.39 V
